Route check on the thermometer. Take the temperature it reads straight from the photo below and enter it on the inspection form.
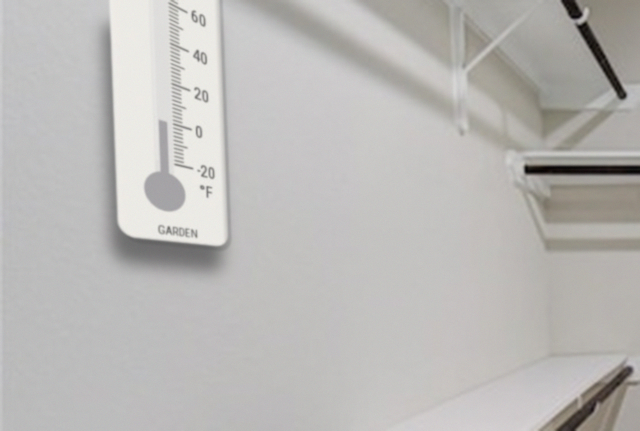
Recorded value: 0 °F
